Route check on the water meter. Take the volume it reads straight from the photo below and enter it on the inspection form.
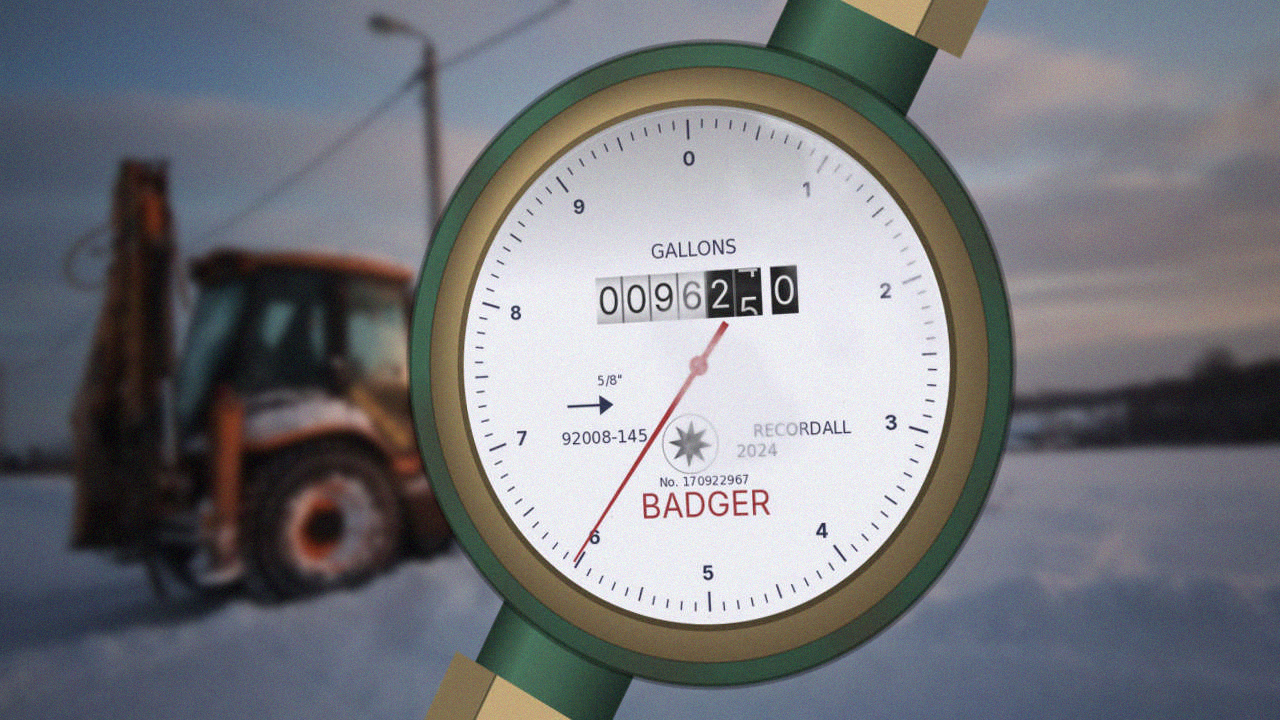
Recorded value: 96246.0 gal
